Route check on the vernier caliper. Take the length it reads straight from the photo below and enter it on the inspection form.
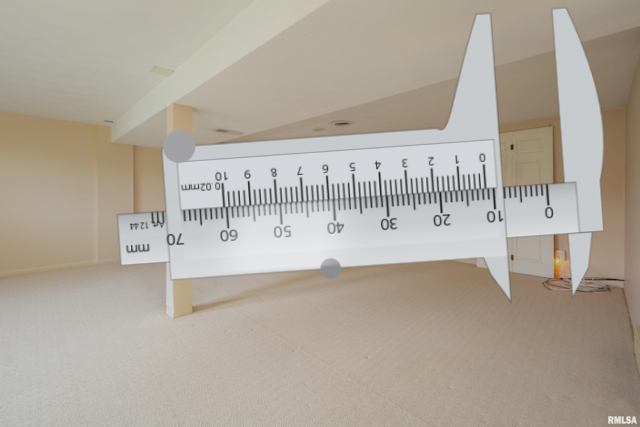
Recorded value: 11.5 mm
